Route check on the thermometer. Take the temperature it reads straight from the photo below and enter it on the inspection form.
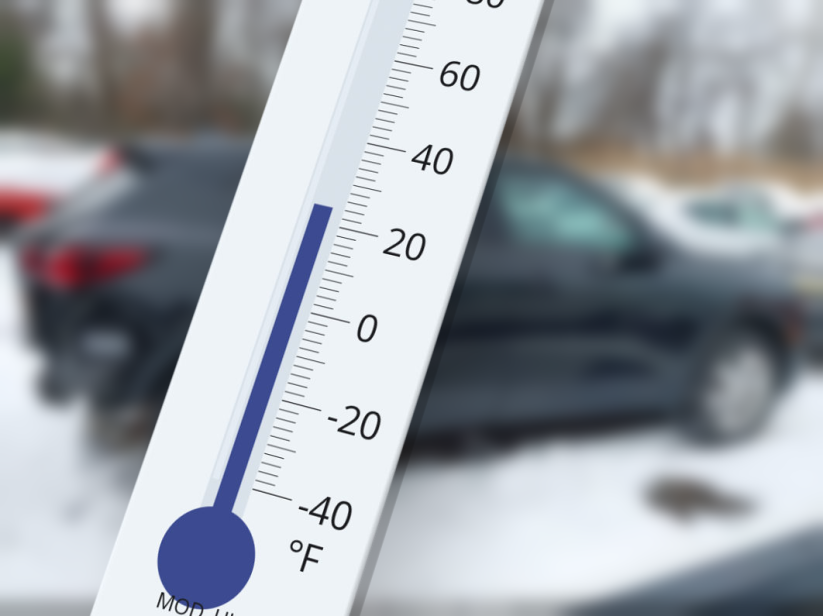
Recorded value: 24 °F
